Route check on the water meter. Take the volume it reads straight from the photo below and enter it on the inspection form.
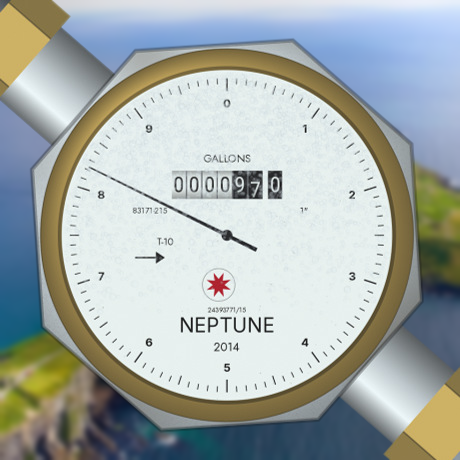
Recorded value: 968.2 gal
